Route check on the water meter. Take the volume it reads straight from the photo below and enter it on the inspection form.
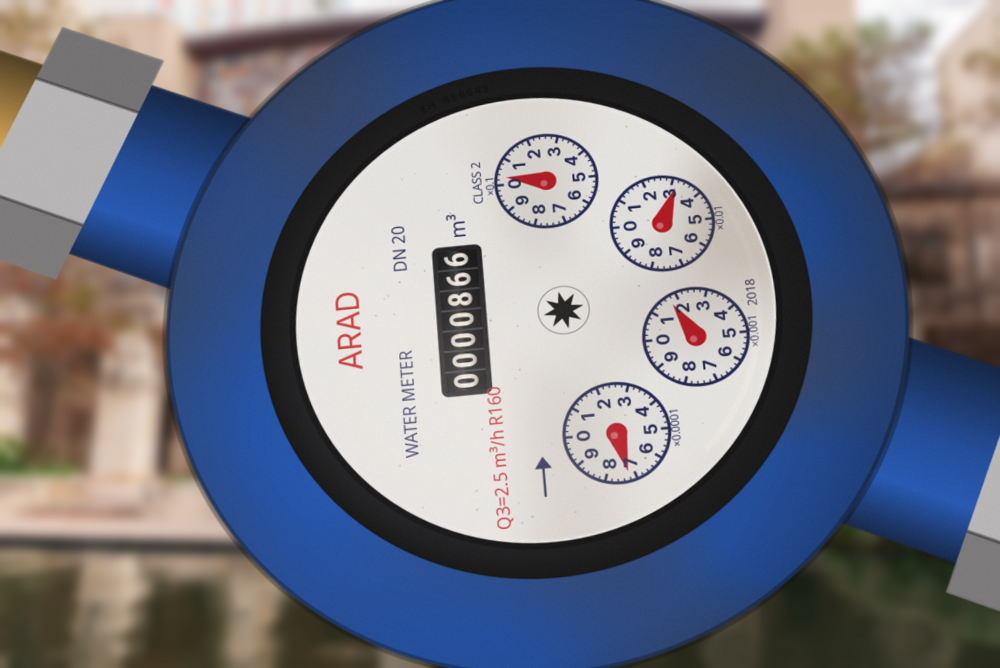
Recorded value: 866.0317 m³
